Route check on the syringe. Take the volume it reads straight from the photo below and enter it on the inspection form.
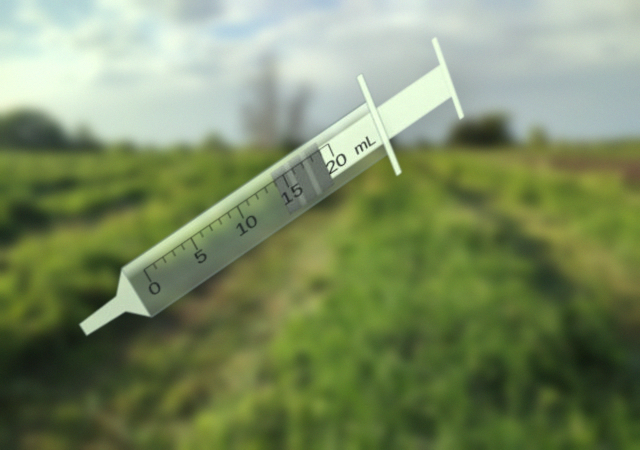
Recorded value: 14 mL
